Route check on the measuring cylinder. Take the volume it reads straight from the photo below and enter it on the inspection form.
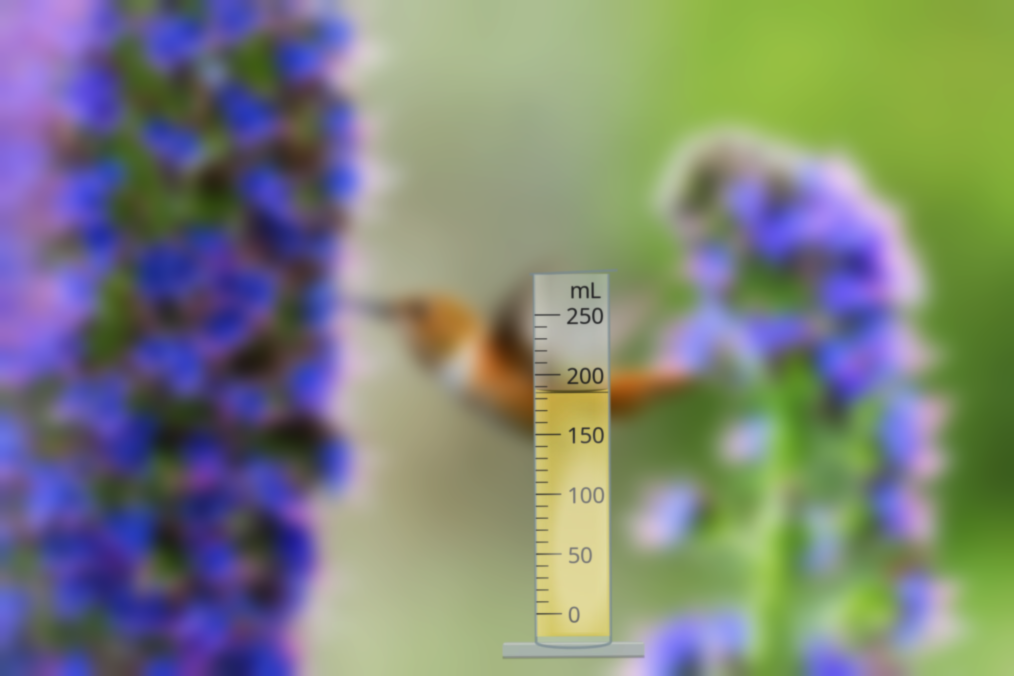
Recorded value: 185 mL
